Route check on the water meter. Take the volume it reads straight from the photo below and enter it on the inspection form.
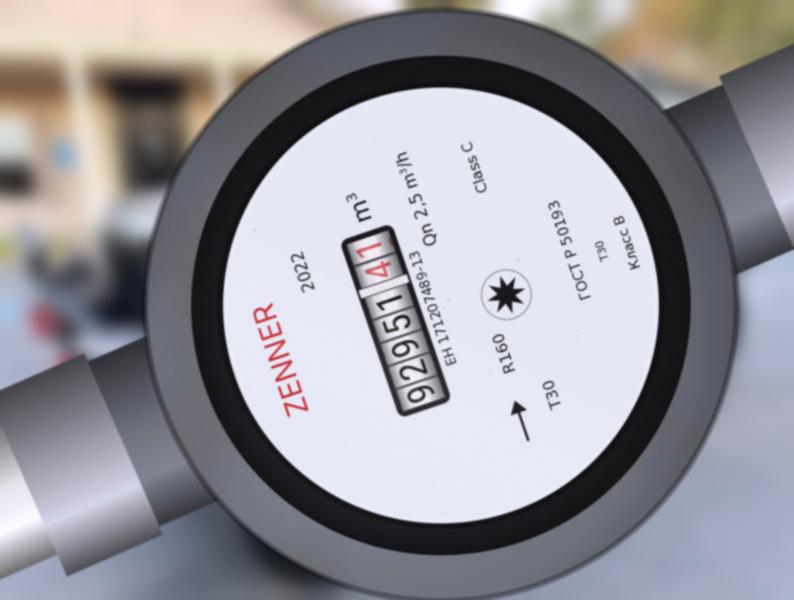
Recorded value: 92951.41 m³
